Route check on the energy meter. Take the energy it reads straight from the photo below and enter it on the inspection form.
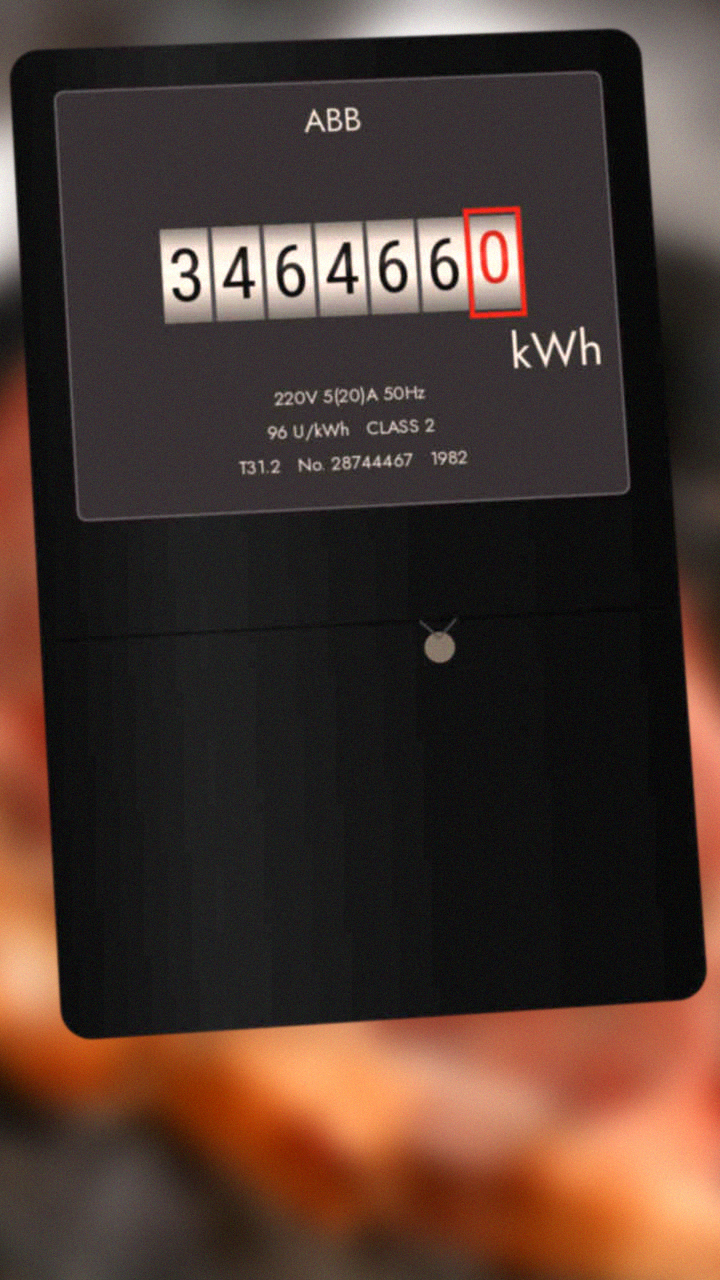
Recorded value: 346466.0 kWh
